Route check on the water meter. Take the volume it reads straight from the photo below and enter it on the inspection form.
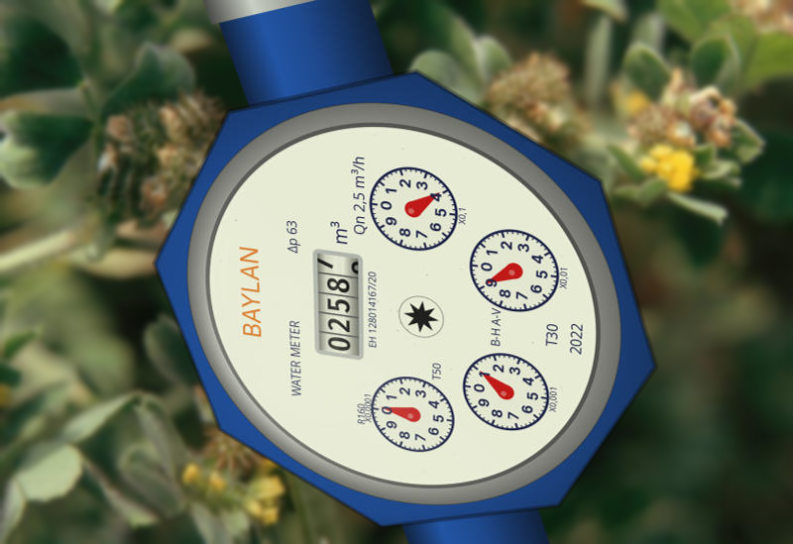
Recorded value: 2587.3910 m³
